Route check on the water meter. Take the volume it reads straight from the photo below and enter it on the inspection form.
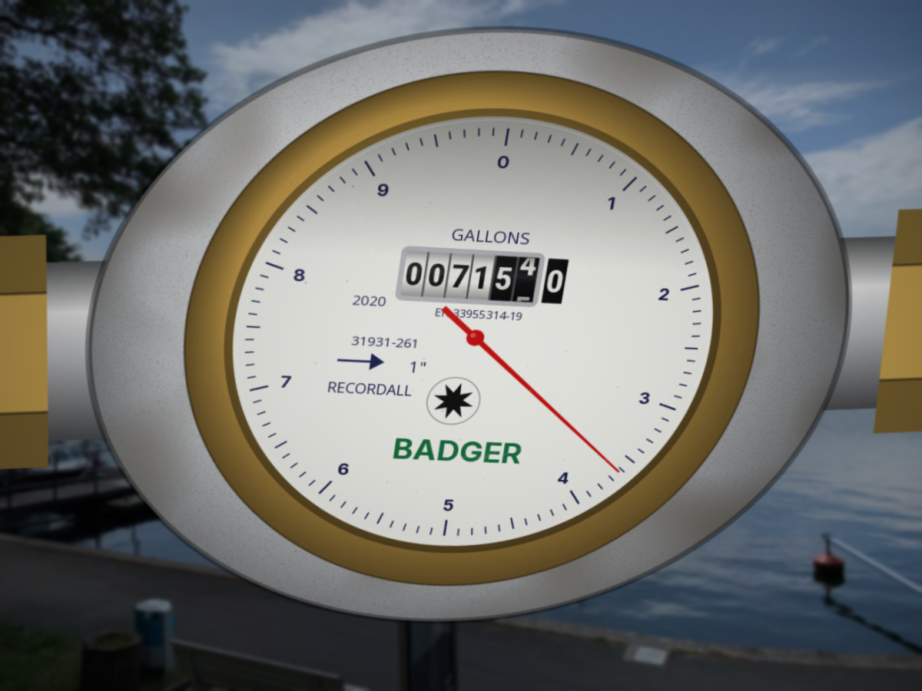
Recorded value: 71543.6 gal
